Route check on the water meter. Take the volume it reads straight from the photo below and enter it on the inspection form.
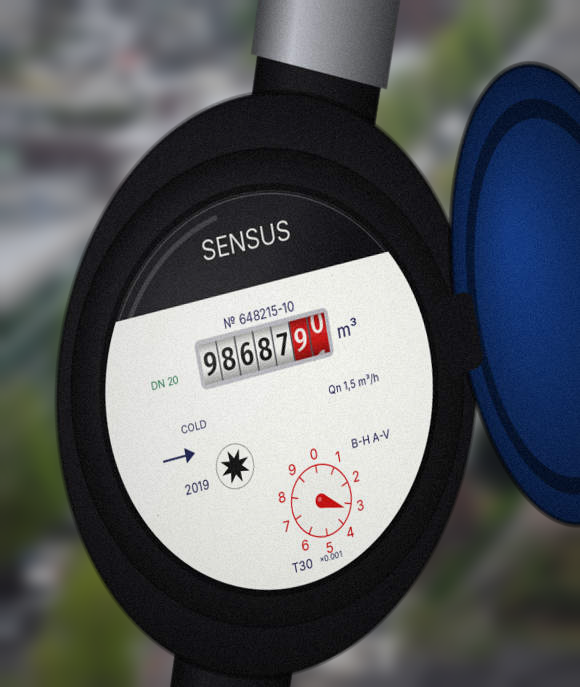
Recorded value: 98687.903 m³
